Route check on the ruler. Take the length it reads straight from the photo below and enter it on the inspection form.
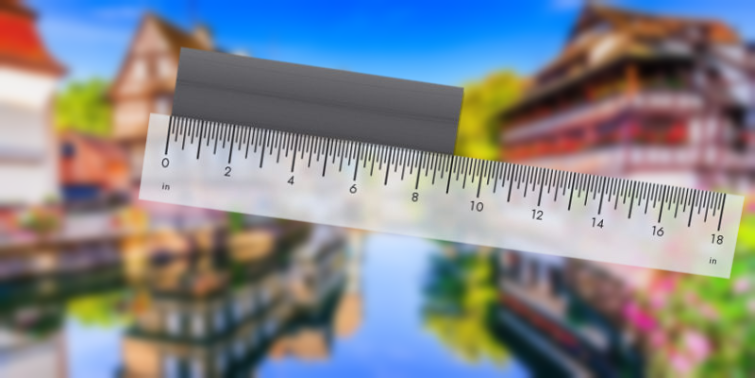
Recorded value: 9 in
